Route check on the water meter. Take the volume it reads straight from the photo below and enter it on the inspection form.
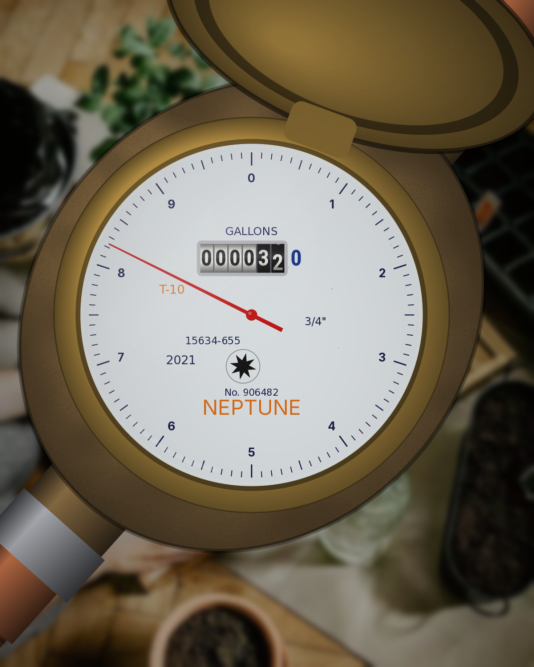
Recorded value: 318.2 gal
